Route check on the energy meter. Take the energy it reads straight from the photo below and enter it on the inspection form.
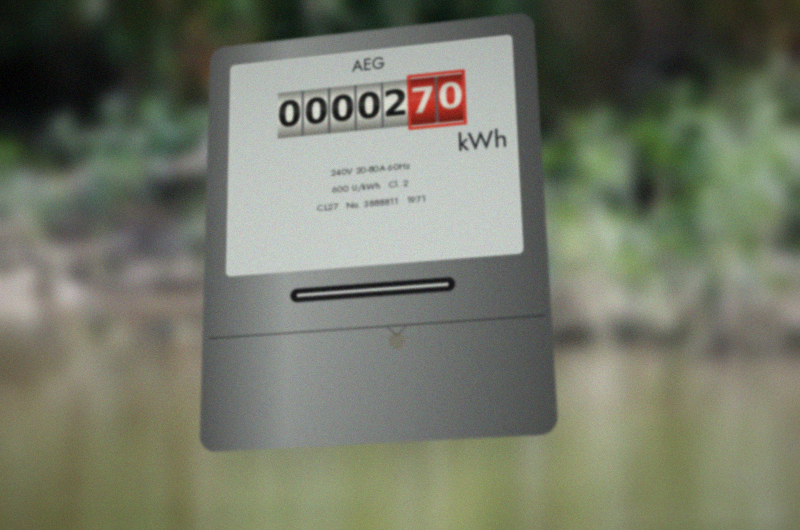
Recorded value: 2.70 kWh
